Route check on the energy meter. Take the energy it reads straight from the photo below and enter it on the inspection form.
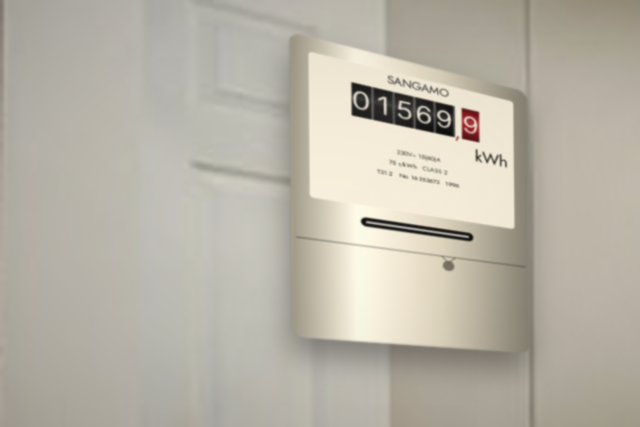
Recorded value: 1569.9 kWh
